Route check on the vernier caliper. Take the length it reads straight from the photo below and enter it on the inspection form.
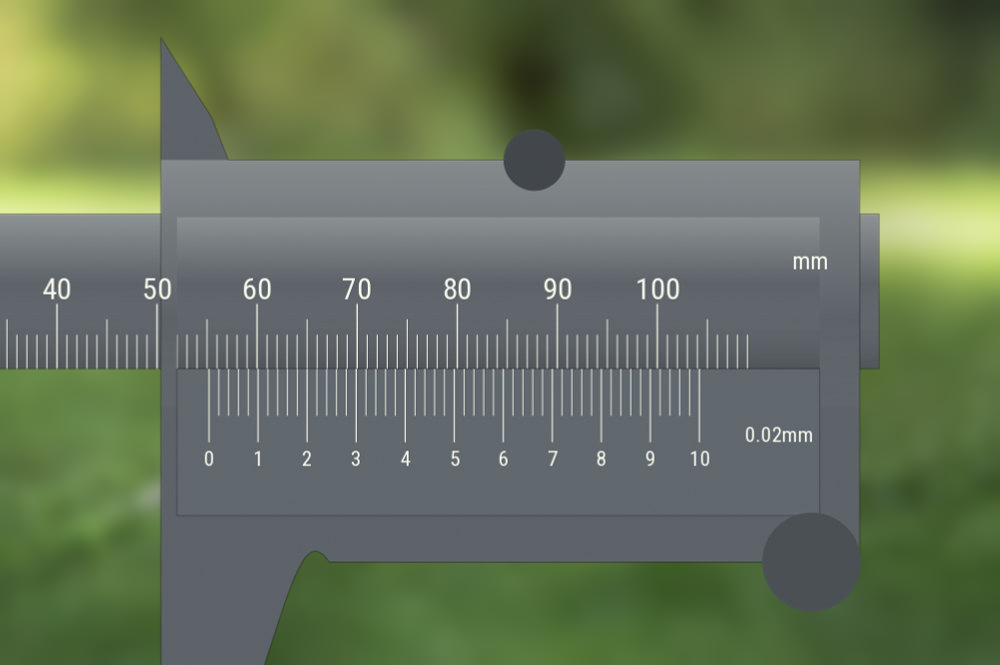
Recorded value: 55.2 mm
